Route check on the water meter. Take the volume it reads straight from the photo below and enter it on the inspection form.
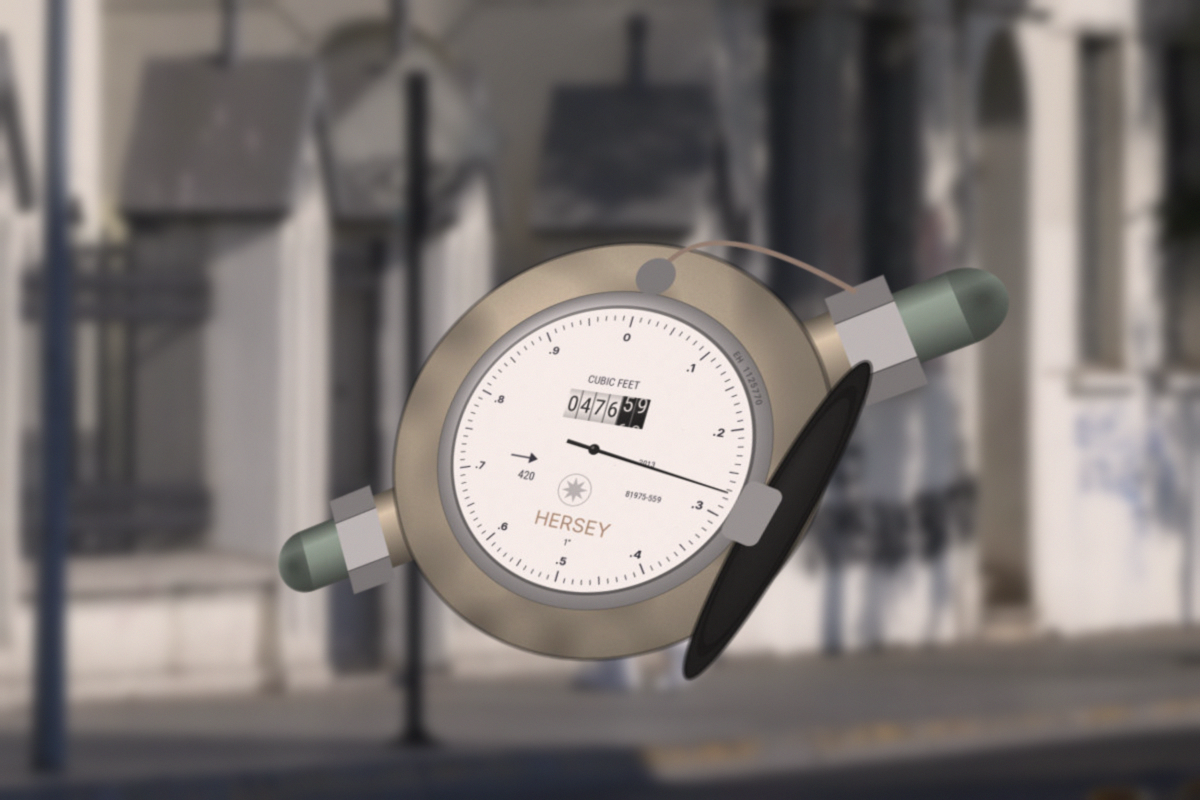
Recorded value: 47659.27 ft³
